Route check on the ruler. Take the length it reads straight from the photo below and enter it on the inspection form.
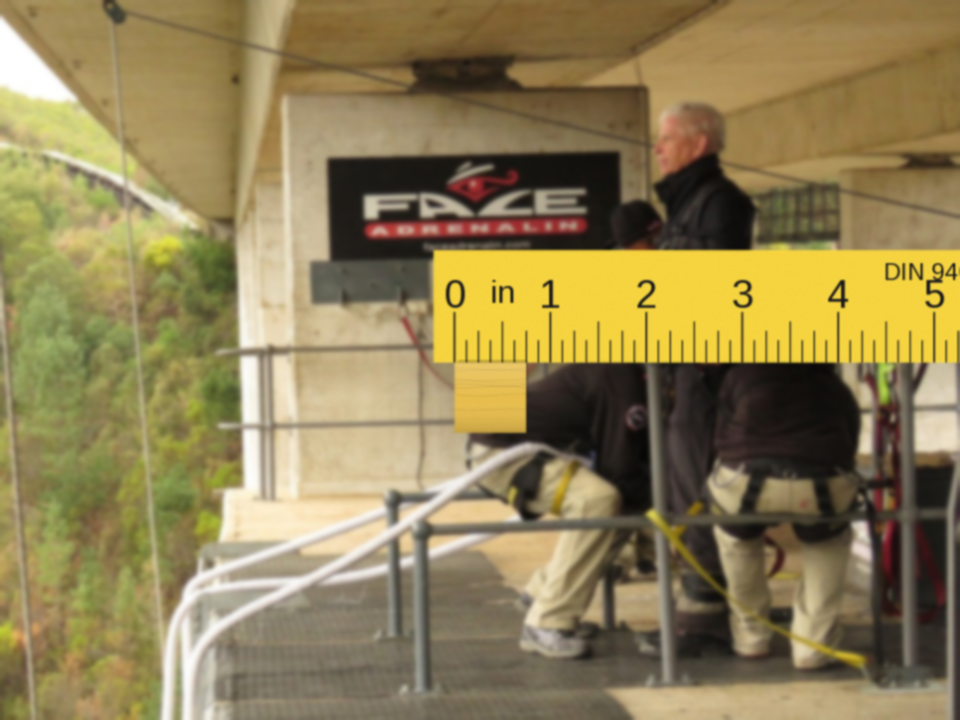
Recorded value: 0.75 in
